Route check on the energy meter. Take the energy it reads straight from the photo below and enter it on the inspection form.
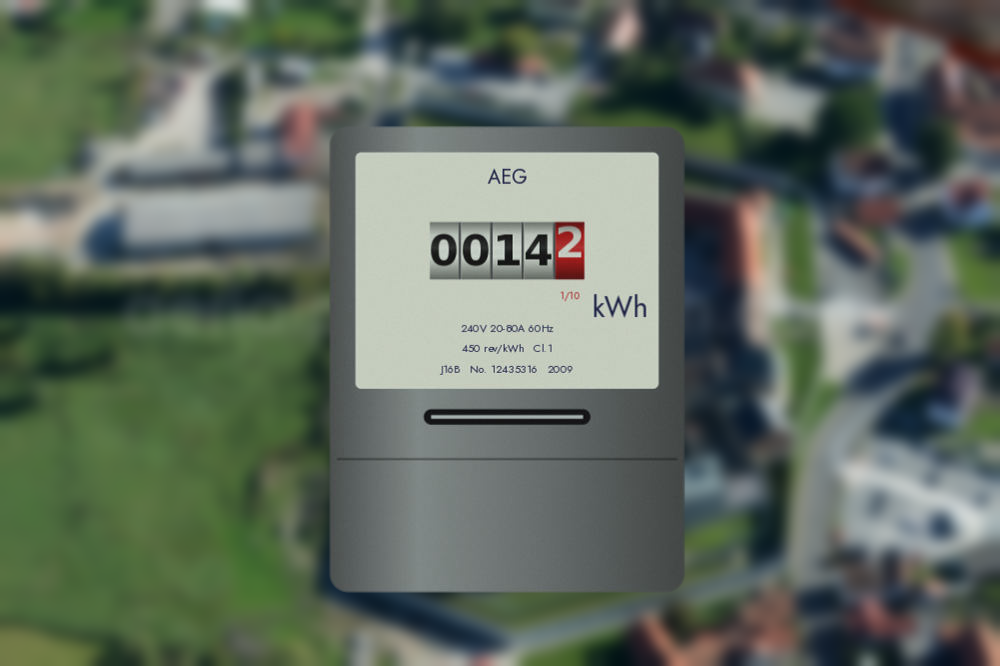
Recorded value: 14.2 kWh
